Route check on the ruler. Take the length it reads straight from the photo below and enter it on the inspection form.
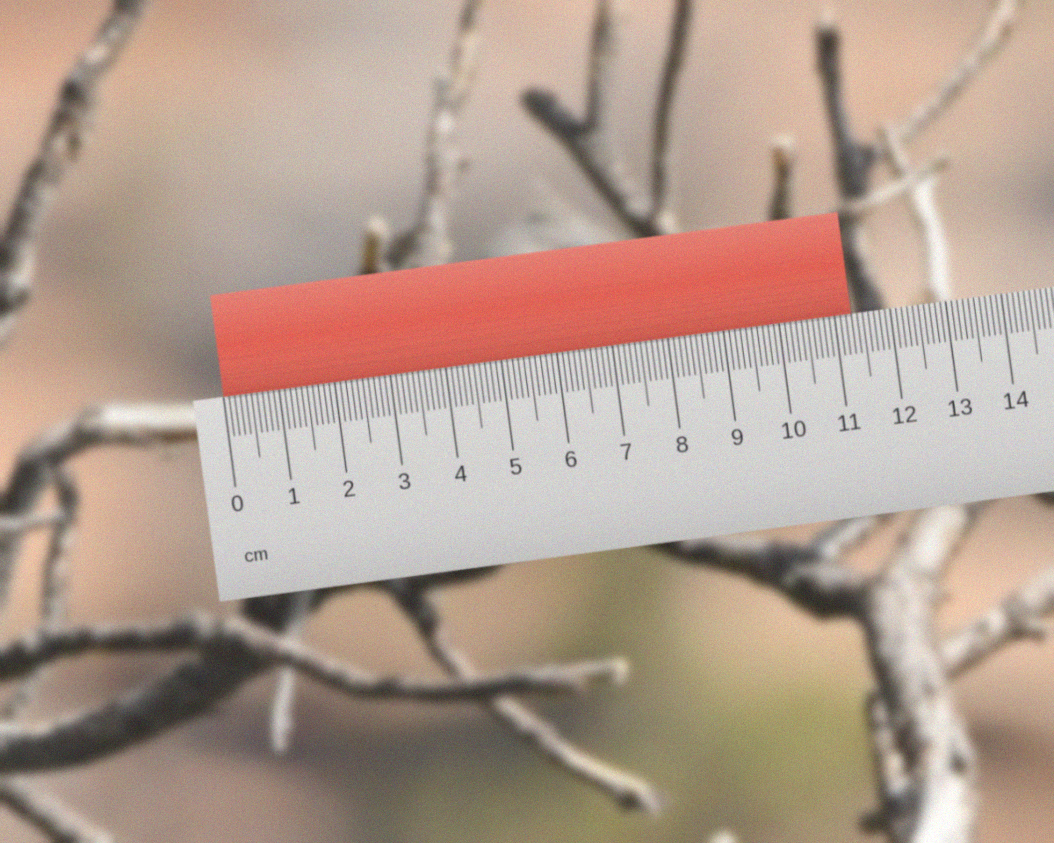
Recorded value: 11.3 cm
